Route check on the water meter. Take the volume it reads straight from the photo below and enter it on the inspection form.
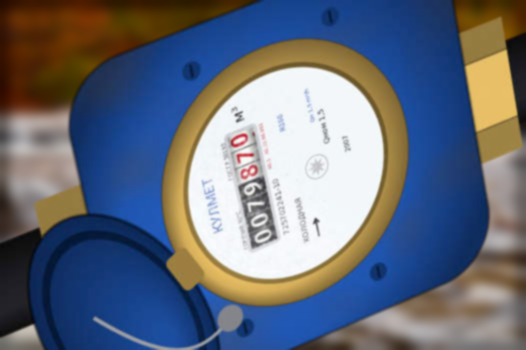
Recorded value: 79.870 m³
